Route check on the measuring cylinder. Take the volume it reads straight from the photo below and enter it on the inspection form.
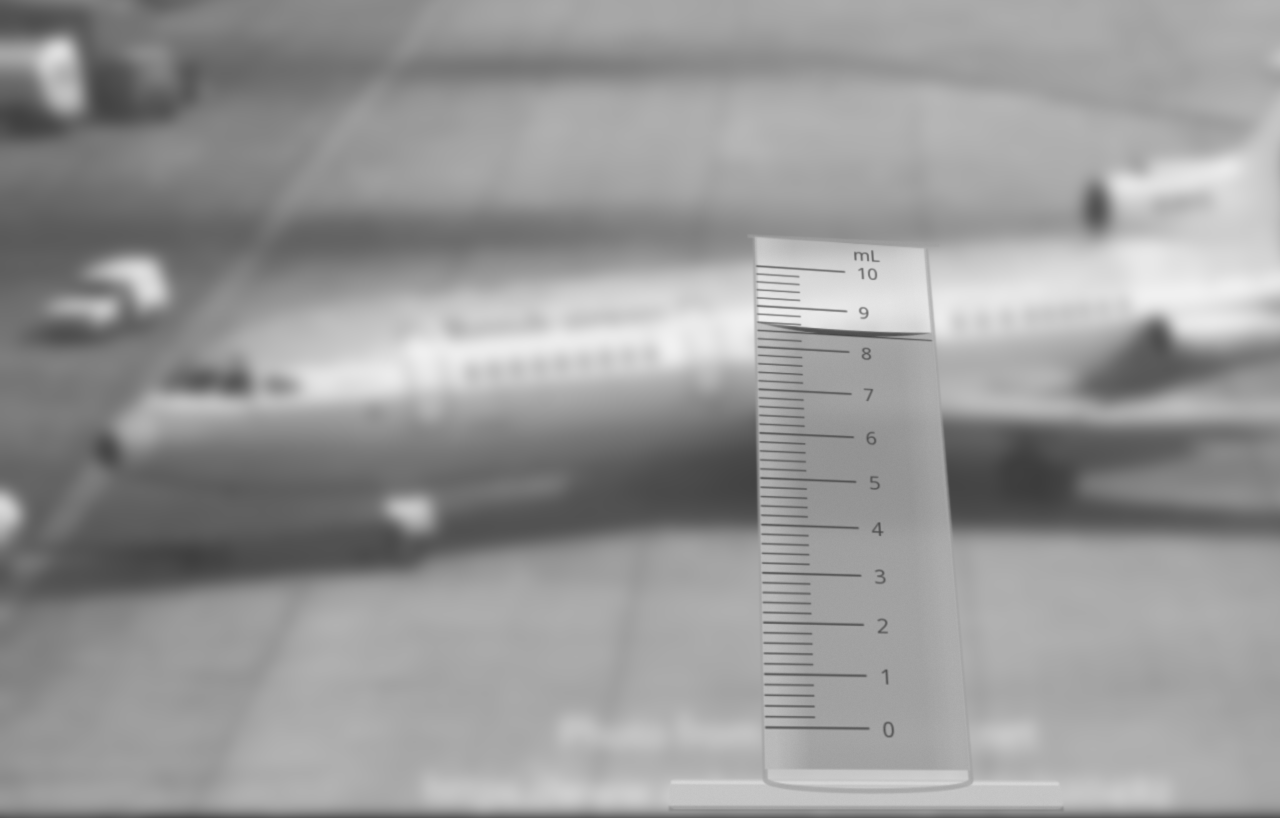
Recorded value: 8.4 mL
